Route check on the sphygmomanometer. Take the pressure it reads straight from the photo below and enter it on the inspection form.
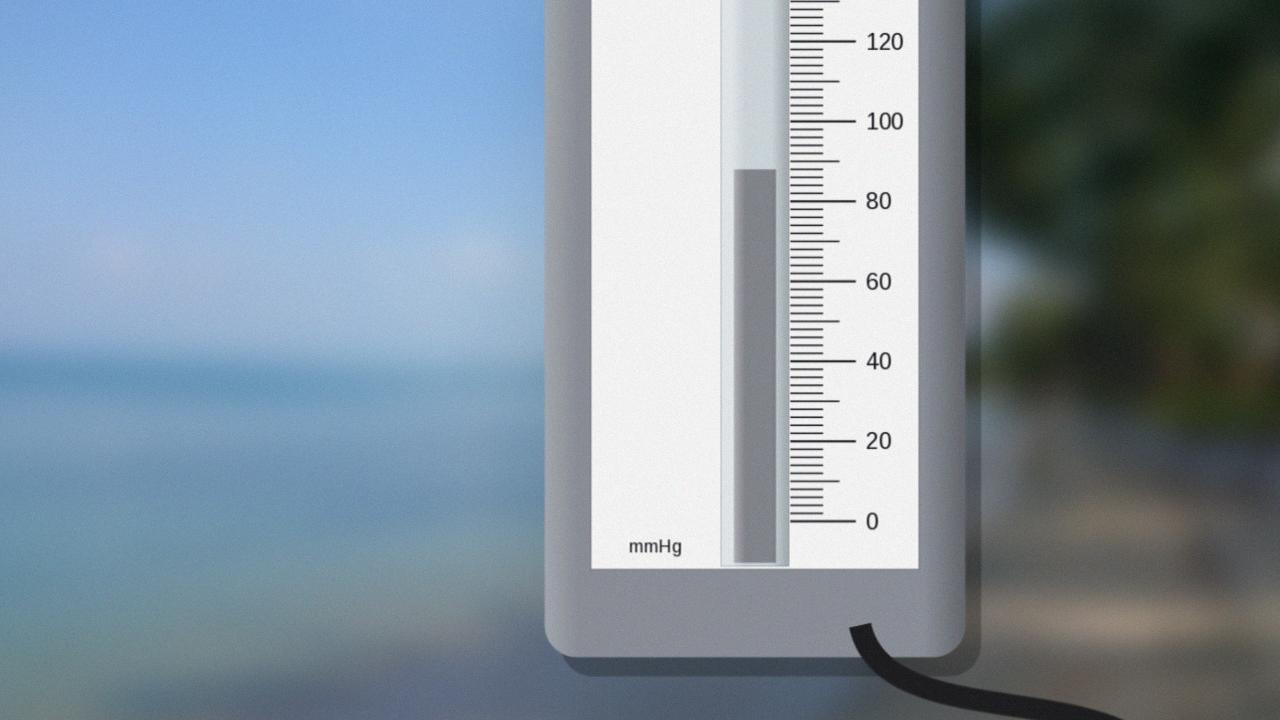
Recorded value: 88 mmHg
